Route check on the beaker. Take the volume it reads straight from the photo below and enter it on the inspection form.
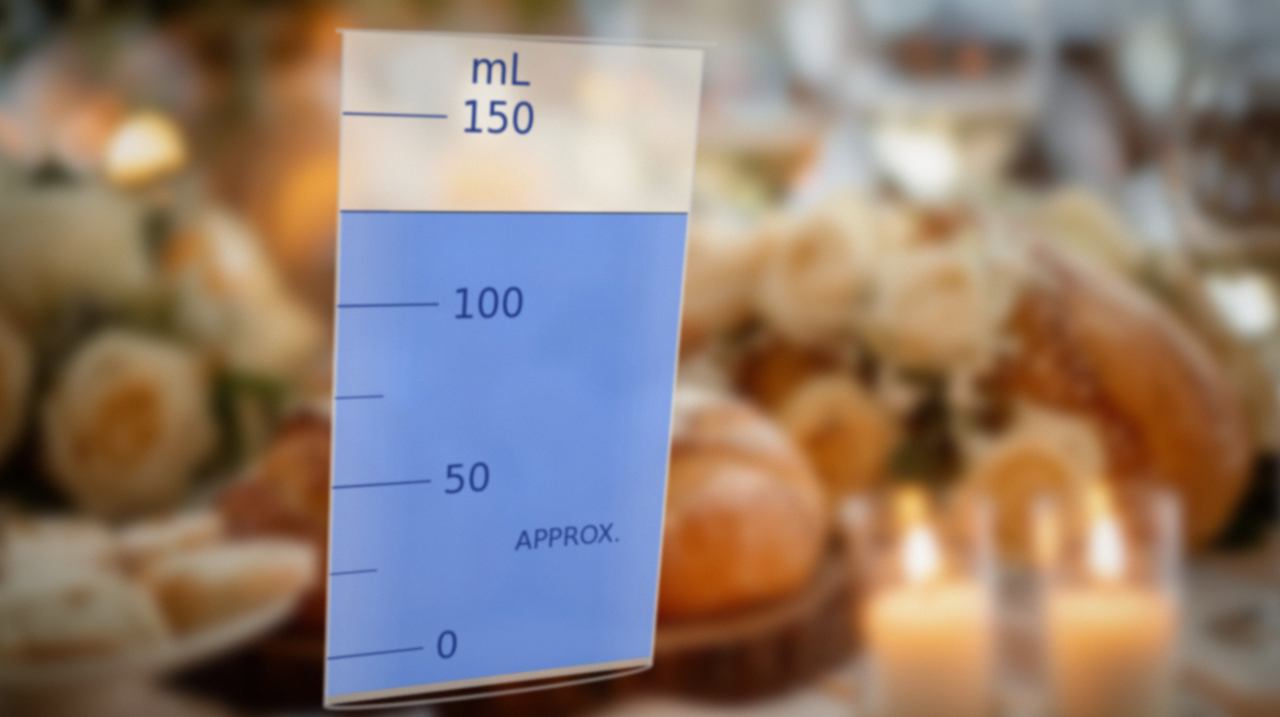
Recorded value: 125 mL
